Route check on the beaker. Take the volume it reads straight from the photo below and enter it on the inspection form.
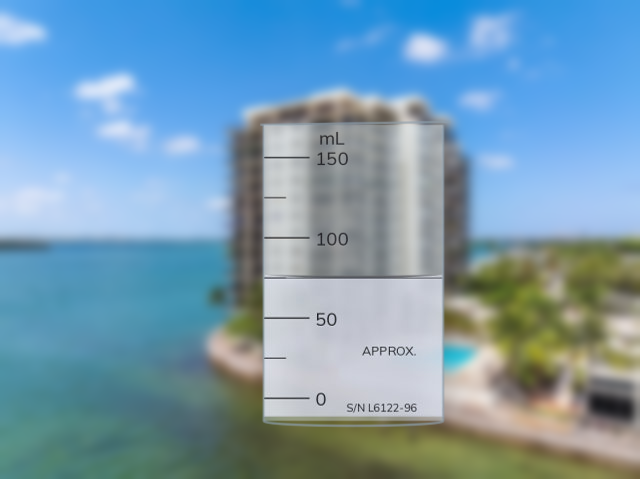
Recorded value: 75 mL
